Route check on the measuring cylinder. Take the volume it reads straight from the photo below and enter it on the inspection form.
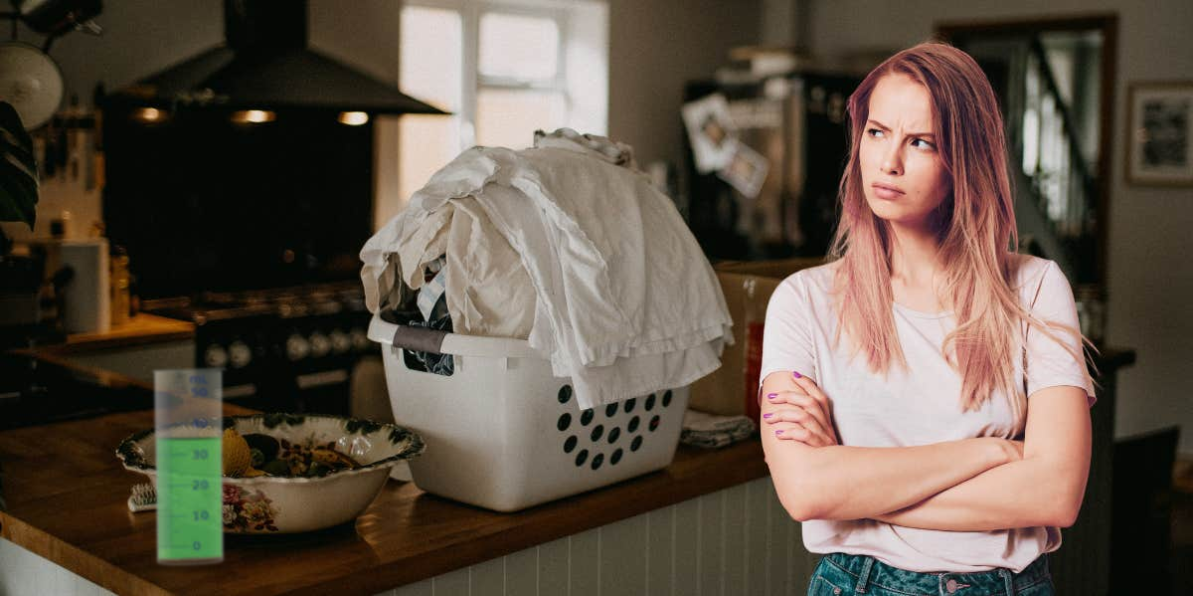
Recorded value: 35 mL
